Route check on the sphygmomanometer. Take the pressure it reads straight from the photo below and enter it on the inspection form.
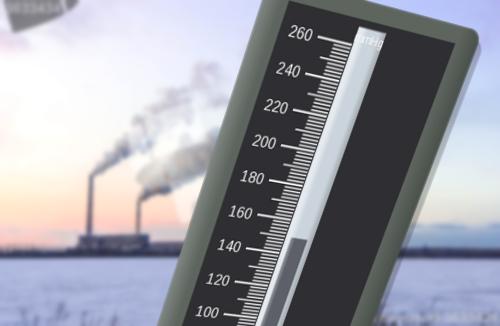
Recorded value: 150 mmHg
